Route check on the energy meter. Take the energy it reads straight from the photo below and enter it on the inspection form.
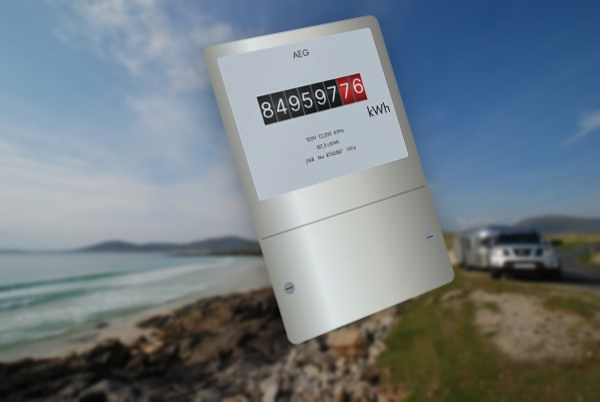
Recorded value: 849597.76 kWh
